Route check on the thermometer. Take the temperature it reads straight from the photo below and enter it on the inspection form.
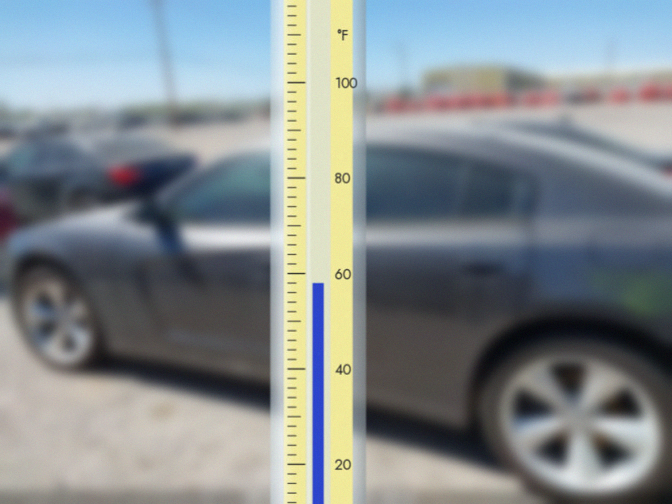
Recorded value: 58 °F
